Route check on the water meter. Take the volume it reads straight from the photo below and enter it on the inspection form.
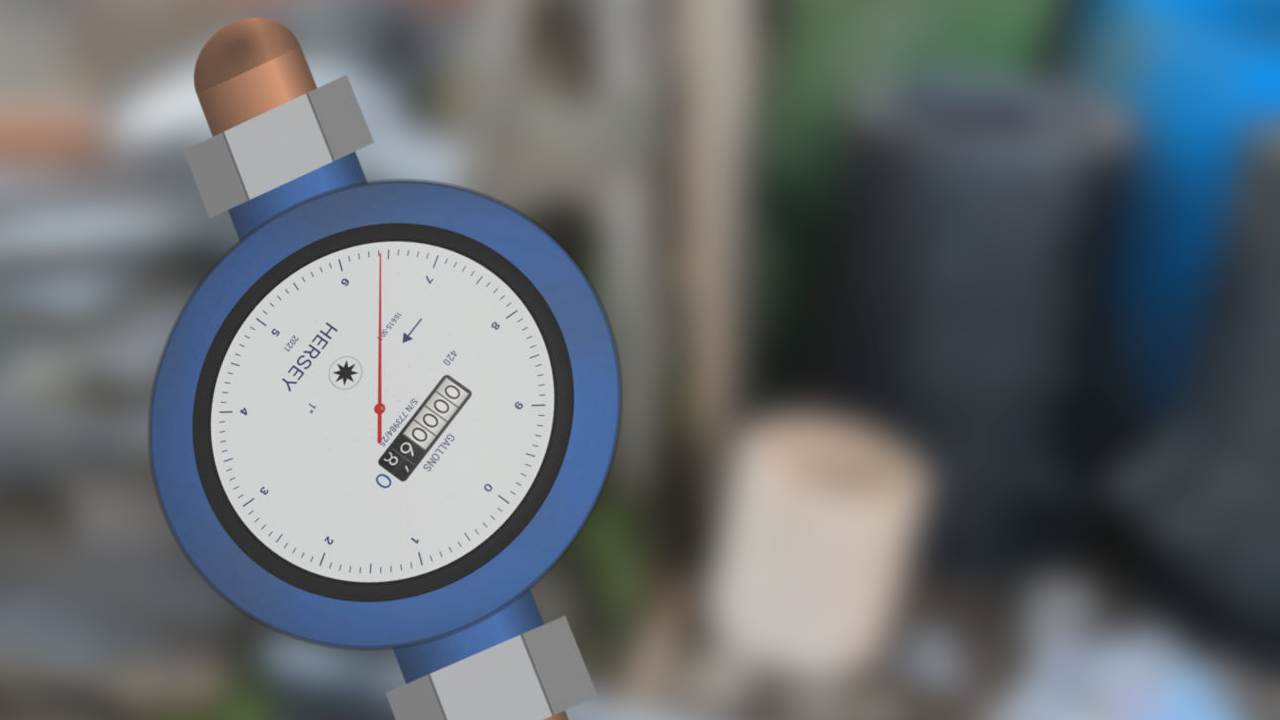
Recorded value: 676.4 gal
